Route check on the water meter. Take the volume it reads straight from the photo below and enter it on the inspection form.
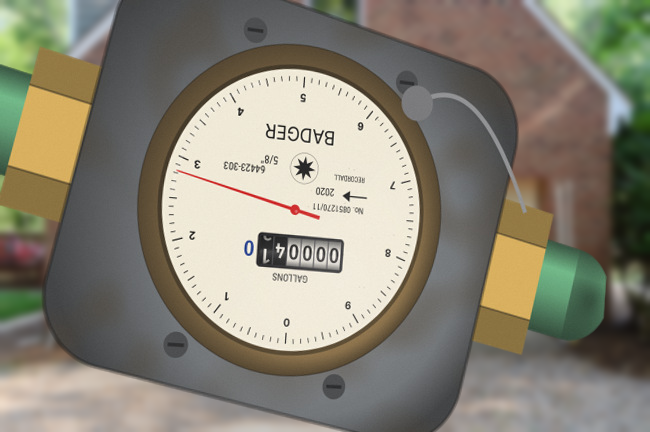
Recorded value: 412.8 gal
